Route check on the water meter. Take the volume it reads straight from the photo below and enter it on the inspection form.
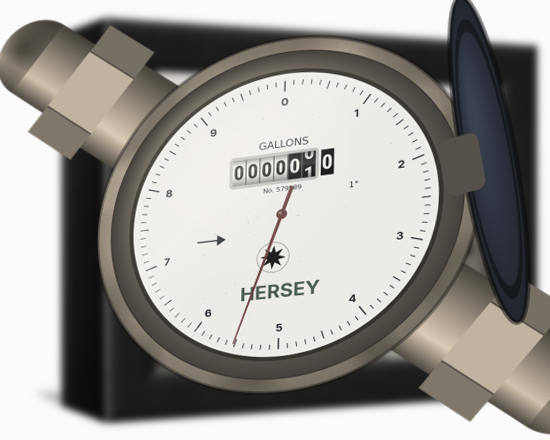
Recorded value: 5.5 gal
